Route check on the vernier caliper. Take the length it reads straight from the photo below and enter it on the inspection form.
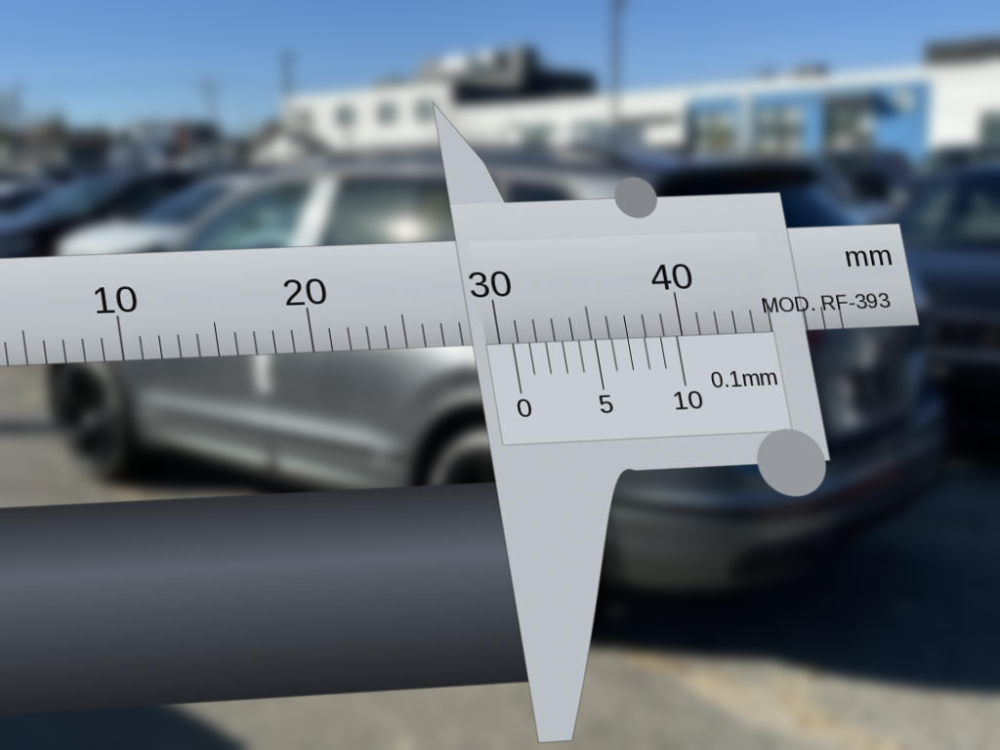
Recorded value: 30.7 mm
